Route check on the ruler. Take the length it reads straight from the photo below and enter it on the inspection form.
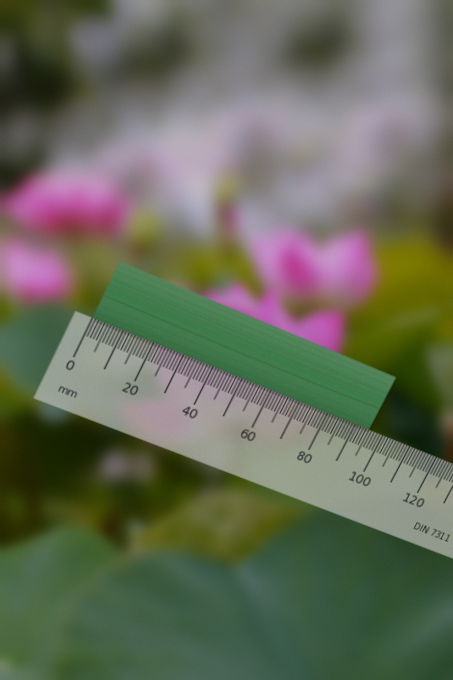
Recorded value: 95 mm
